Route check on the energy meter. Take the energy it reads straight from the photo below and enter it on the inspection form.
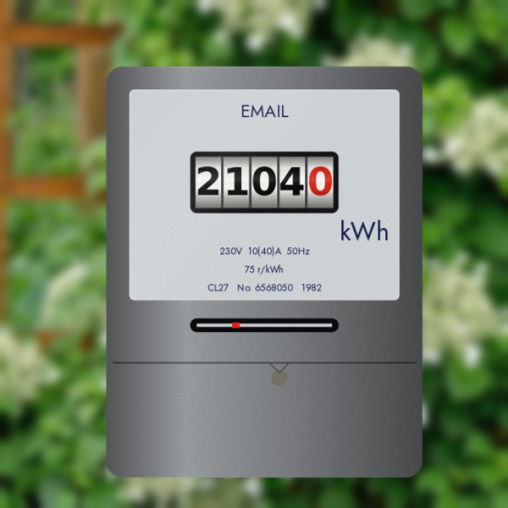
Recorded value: 2104.0 kWh
